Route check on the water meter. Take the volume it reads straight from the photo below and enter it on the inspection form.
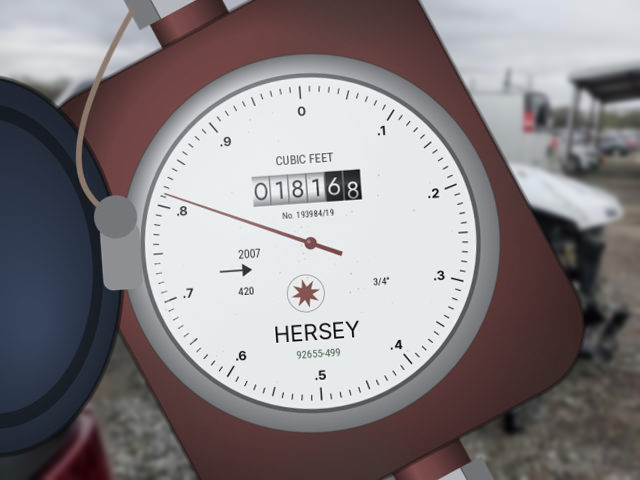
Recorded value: 18167.81 ft³
